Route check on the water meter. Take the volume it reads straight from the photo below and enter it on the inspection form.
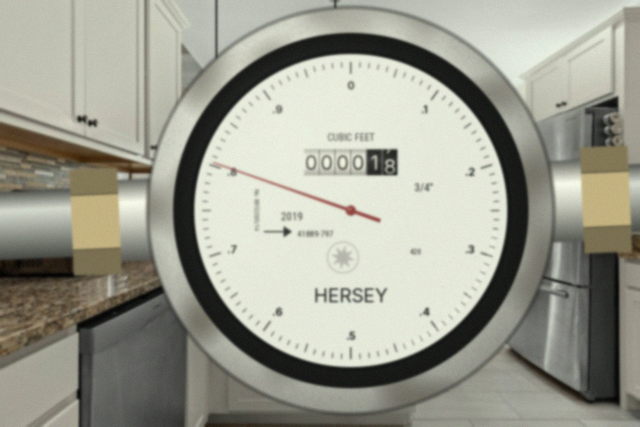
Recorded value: 17.80 ft³
